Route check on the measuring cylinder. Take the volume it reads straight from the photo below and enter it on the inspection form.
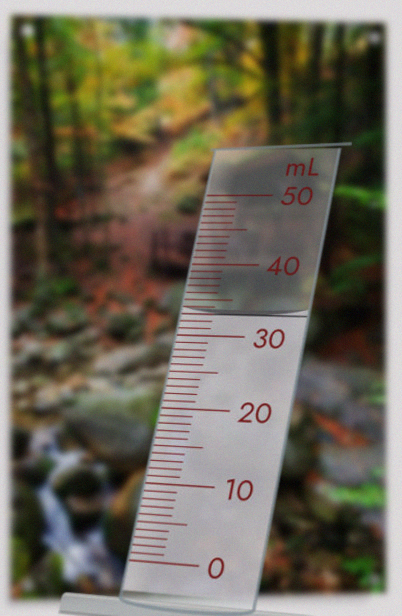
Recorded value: 33 mL
